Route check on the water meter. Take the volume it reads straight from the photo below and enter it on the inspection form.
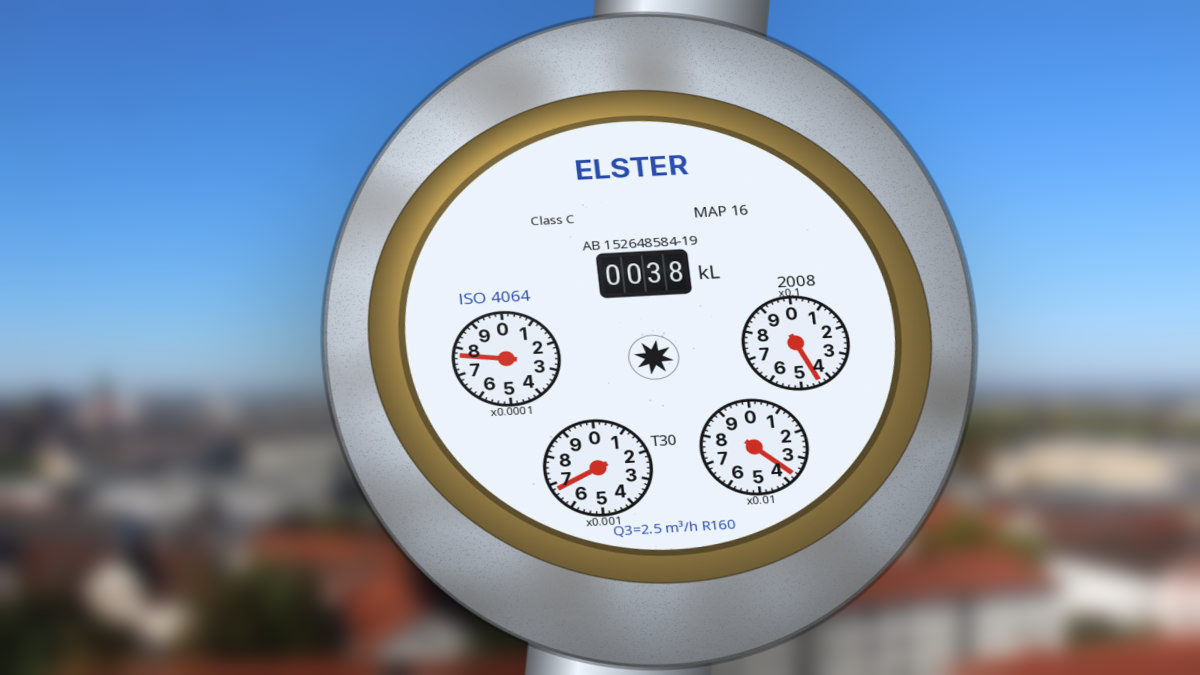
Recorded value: 38.4367 kL
